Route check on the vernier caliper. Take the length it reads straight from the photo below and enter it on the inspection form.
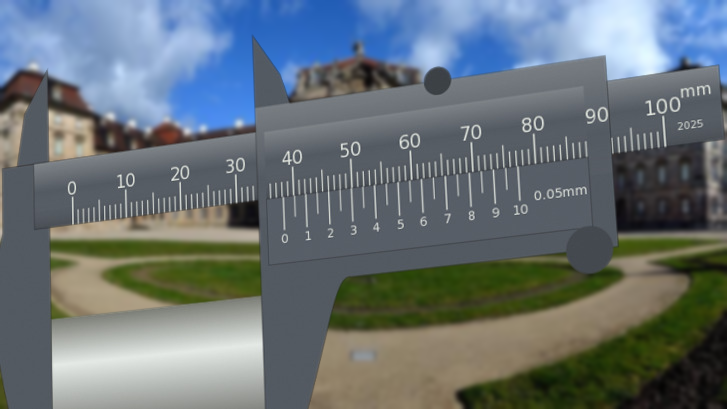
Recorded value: 38.2 mm
